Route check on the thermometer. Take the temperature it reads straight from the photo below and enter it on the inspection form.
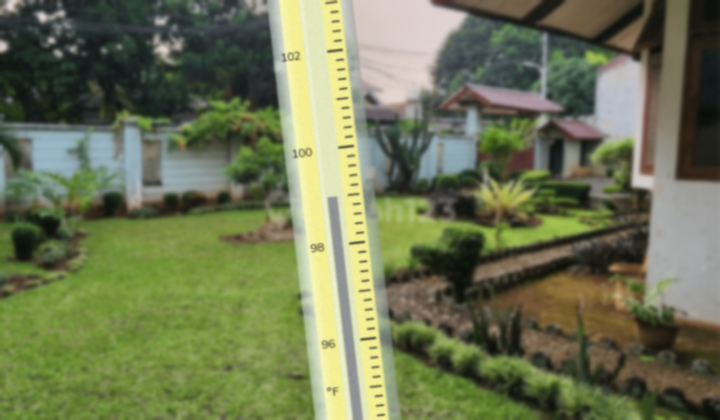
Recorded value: 99 °F
